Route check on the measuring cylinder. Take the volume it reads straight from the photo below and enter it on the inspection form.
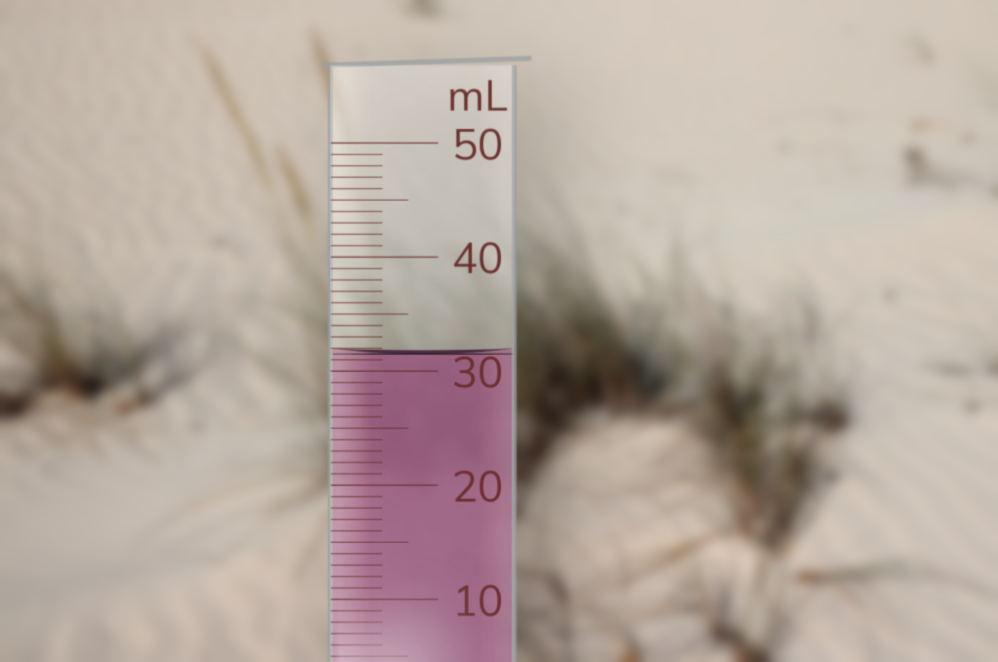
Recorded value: 31.5 mL
